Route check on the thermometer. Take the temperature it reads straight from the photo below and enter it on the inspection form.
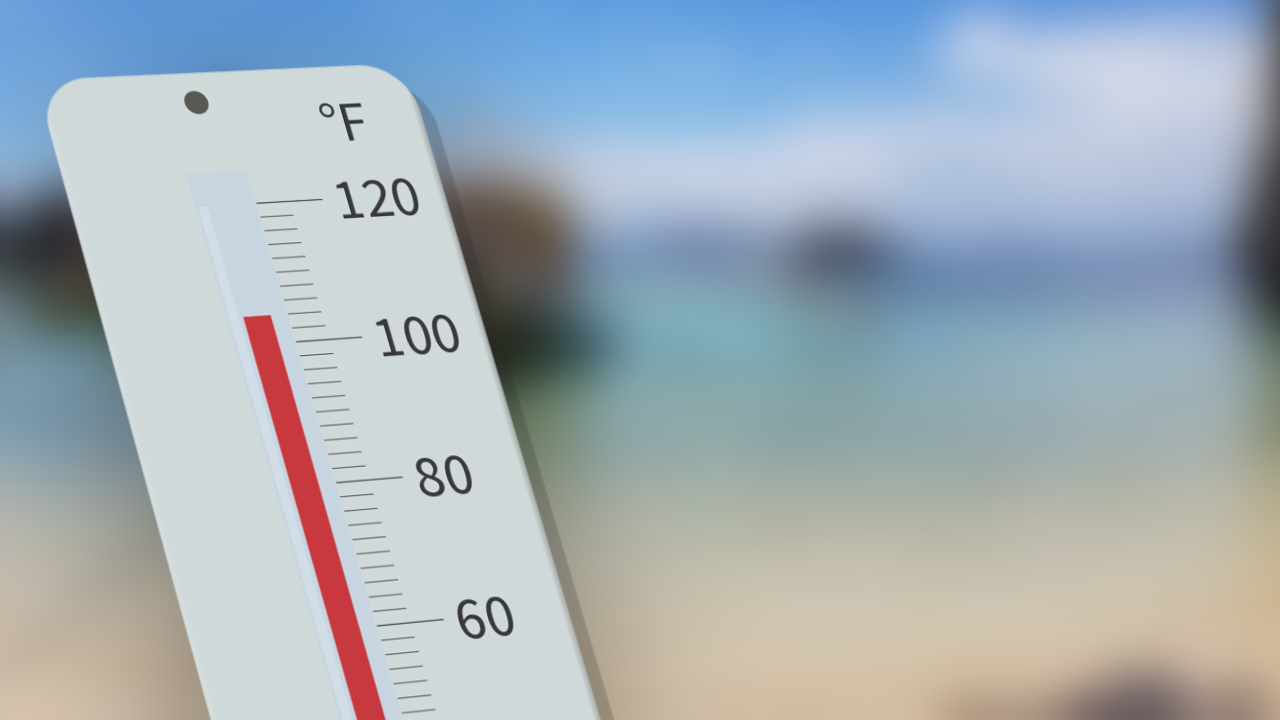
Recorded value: 104 °F
